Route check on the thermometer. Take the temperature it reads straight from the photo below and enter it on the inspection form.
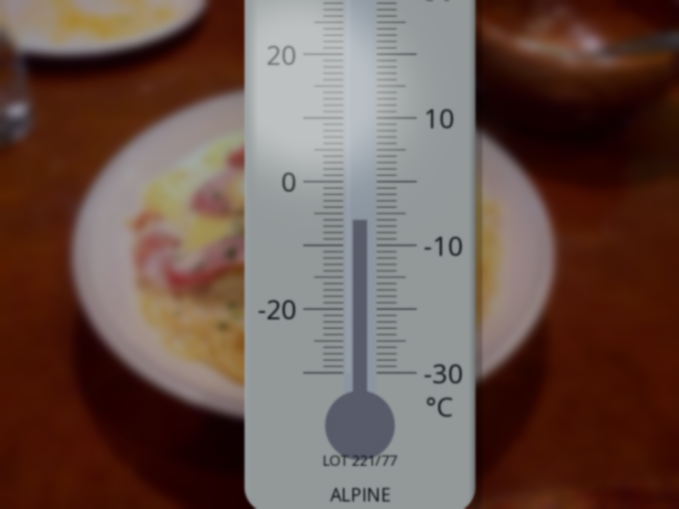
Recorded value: -6 °C
